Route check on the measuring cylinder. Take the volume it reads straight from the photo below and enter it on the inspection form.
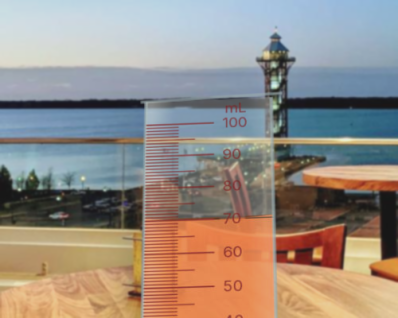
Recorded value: 70 mL
